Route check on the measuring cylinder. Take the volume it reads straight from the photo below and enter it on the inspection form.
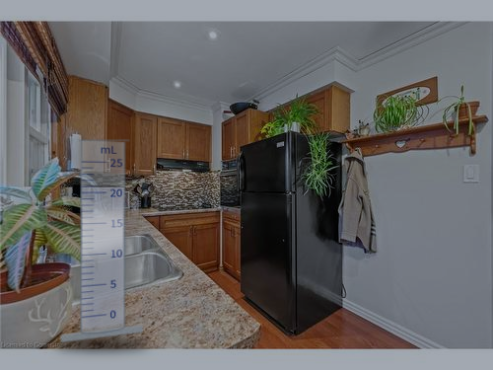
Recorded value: 21 mL
